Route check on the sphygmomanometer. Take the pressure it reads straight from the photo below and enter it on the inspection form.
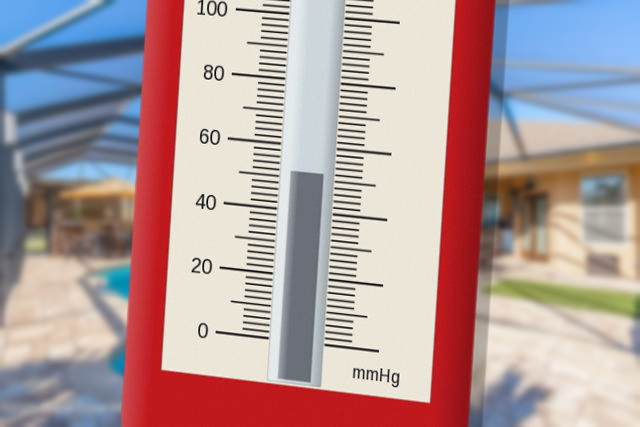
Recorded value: 52 mmHg
